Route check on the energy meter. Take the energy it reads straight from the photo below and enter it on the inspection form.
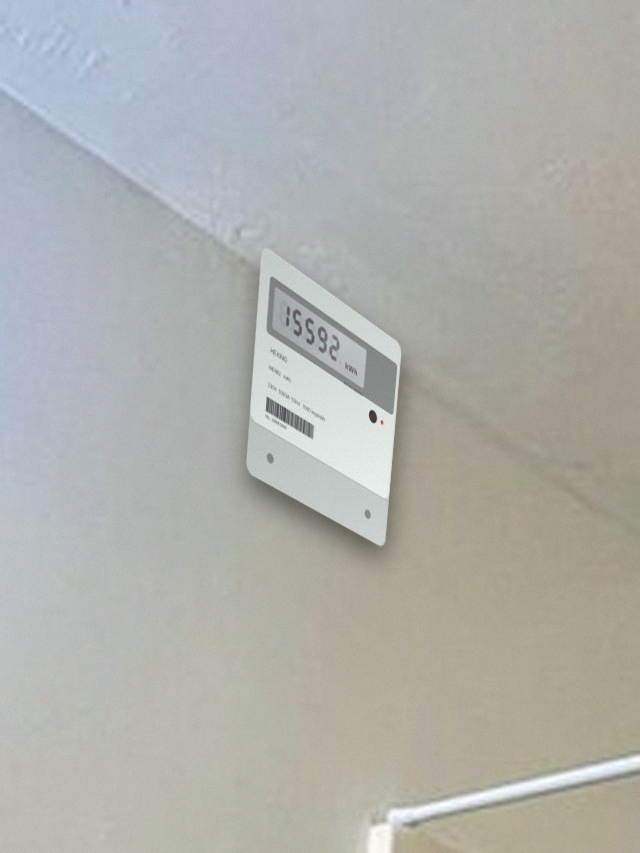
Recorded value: 15592 kWh
